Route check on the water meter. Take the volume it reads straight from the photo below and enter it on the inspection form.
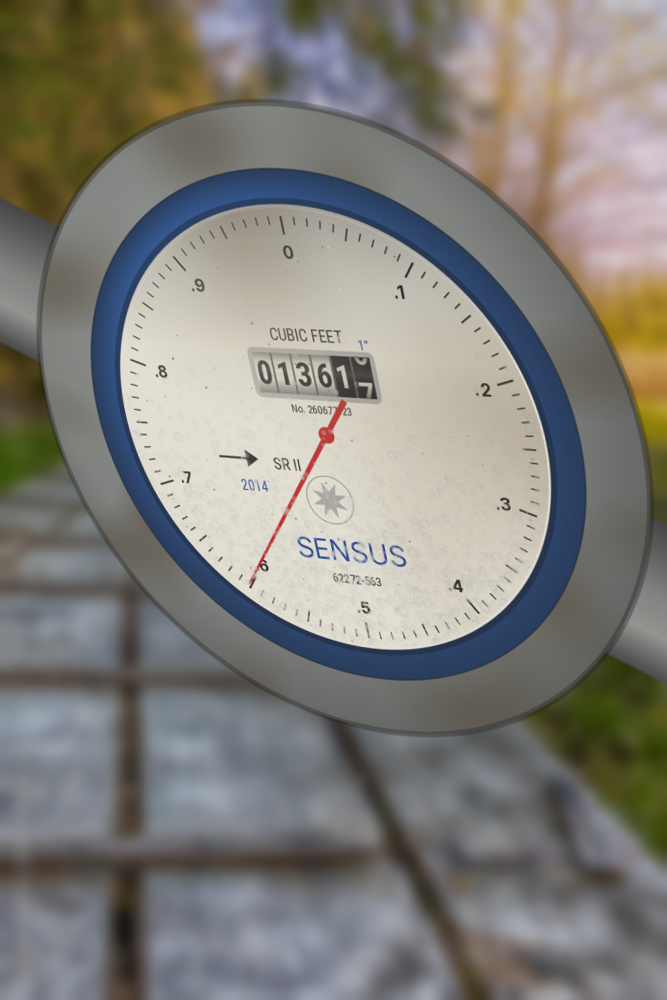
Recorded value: 13616.60 ft³
